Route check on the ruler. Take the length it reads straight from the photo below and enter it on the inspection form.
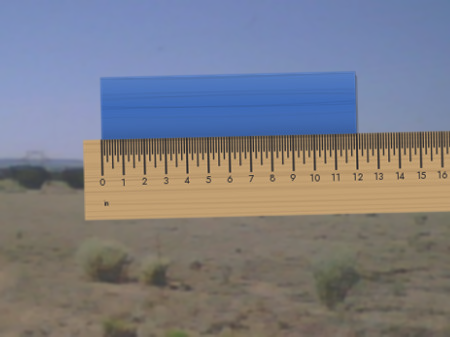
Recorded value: 12 in
